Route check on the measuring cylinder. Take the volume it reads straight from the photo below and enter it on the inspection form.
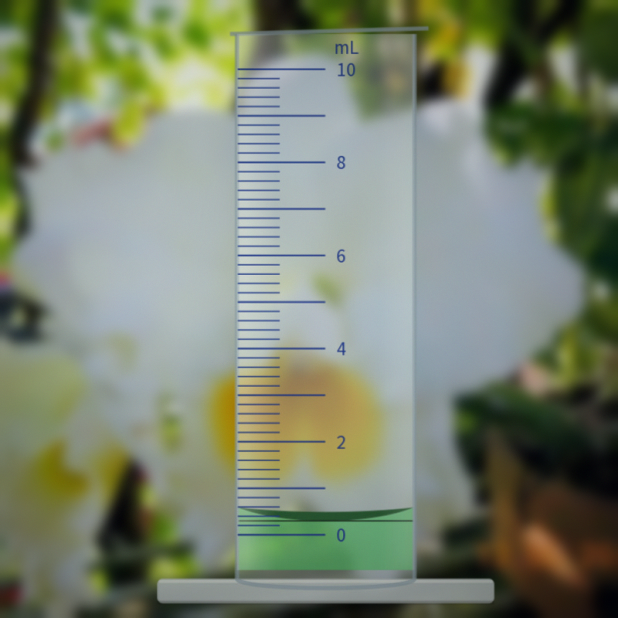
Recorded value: 0.3 mL
